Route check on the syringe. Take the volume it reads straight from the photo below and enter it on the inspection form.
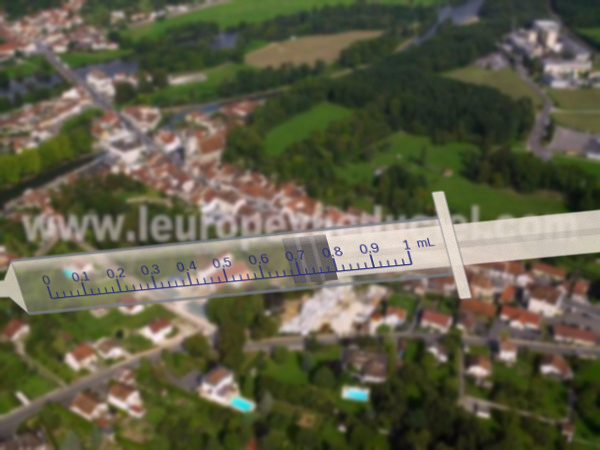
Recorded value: 0.68 mL
